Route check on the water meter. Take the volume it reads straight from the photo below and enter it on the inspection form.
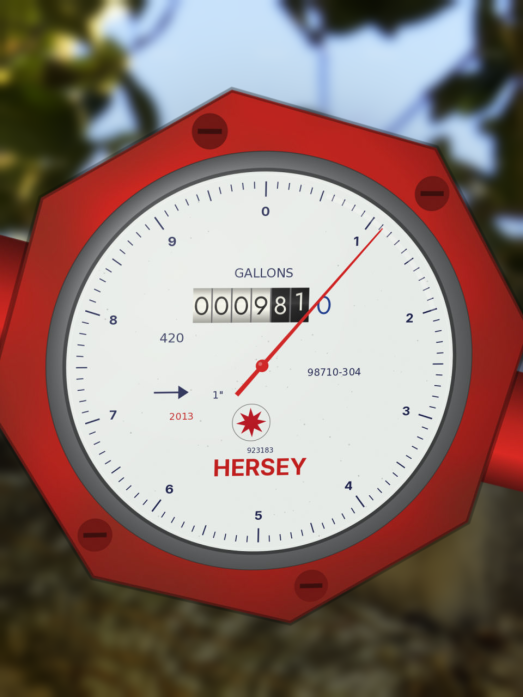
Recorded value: 9811.1 gal
